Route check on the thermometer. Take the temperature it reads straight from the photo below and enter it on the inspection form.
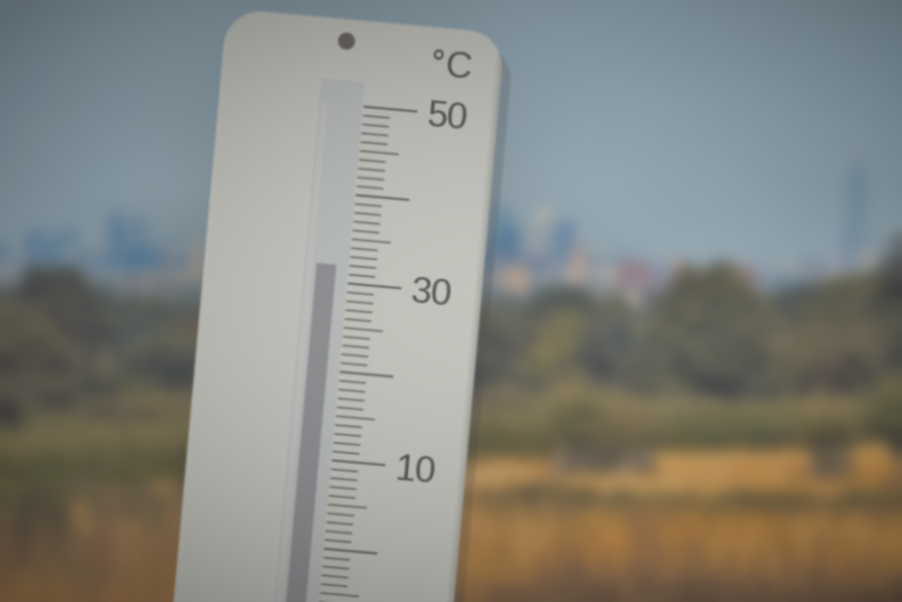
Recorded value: 32 °C
